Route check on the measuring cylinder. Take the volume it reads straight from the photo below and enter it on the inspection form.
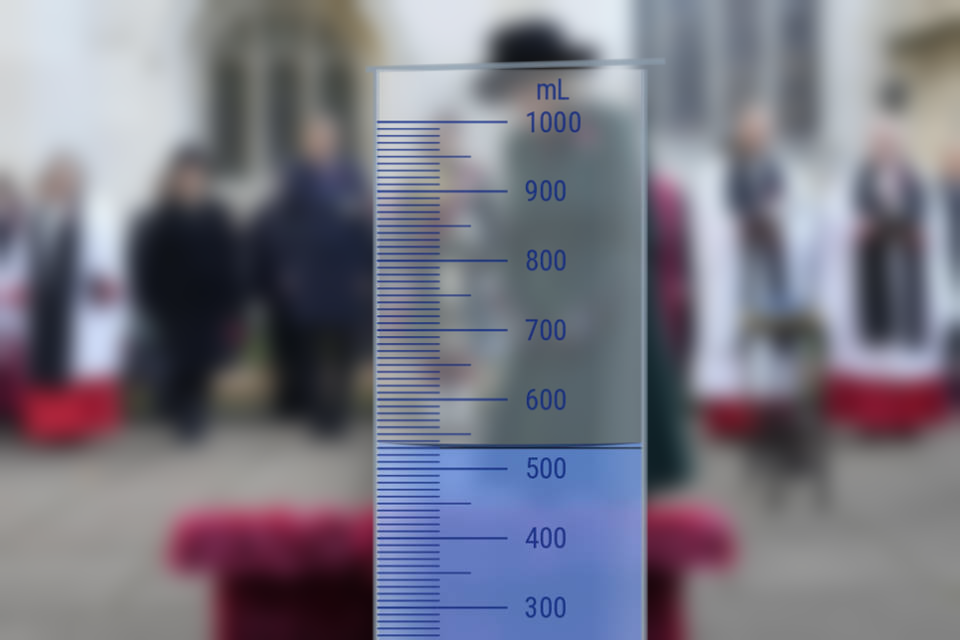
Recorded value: 530 mL
